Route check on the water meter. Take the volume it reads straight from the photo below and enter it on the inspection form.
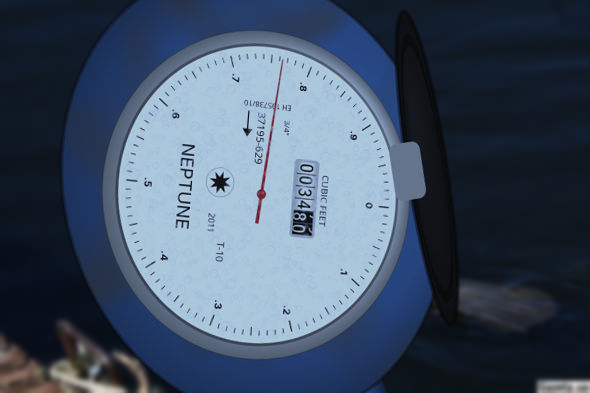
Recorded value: 3479.76 ft³
